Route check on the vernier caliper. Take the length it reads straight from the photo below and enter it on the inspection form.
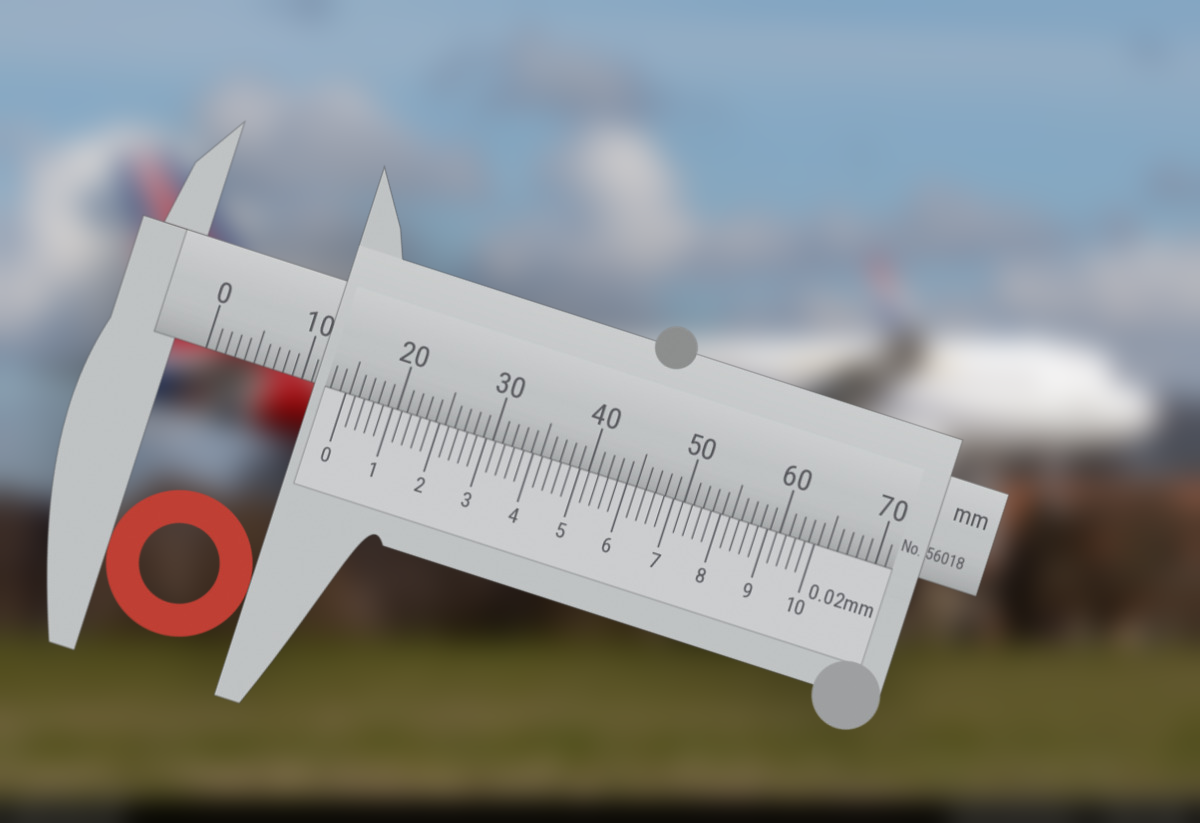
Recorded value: 14.6 mm
